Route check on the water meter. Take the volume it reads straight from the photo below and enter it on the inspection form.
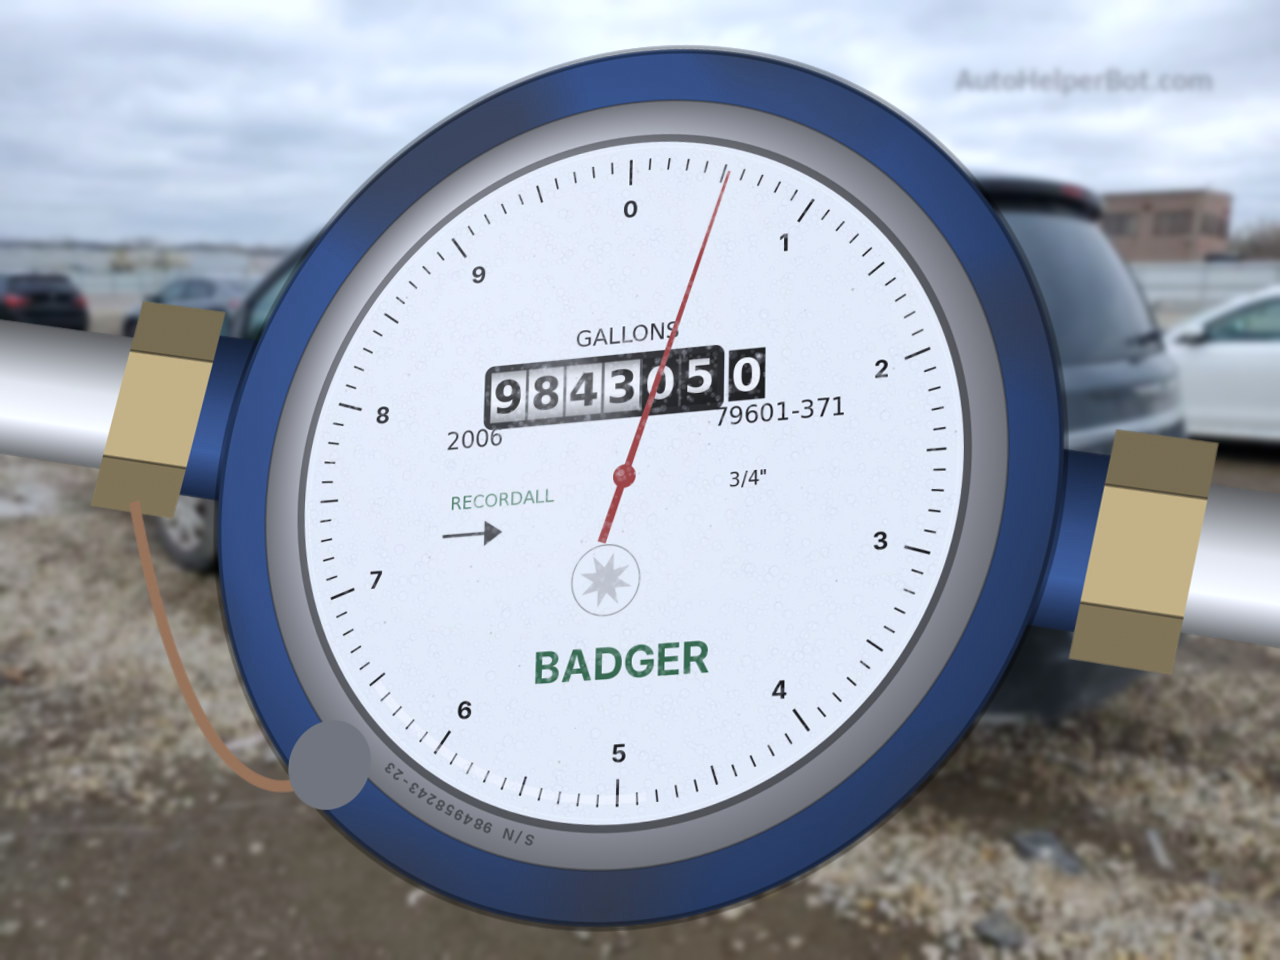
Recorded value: 9843050.5 gal
